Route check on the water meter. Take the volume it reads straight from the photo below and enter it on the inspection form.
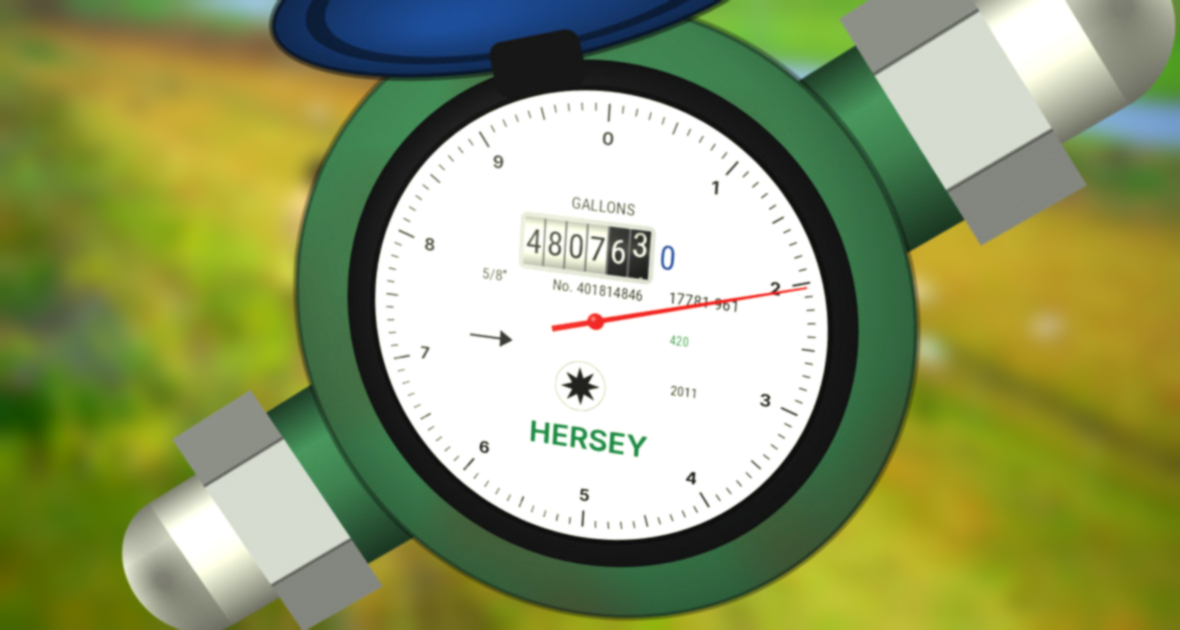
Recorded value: 4807632.0 gal
